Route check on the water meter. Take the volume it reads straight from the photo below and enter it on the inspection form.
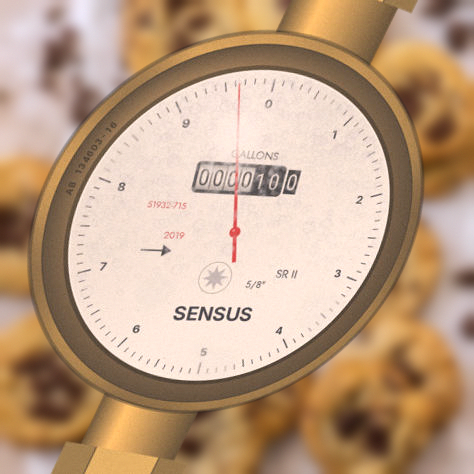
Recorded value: 99.6 gal
